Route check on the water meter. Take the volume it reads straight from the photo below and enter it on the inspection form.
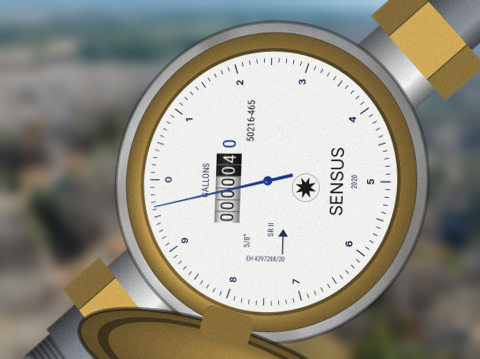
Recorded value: 39.6 gal
